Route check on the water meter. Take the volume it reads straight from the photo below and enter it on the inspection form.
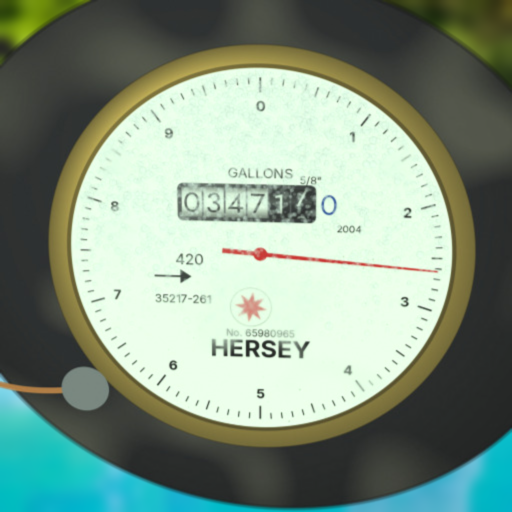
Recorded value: 347172.6 gal
